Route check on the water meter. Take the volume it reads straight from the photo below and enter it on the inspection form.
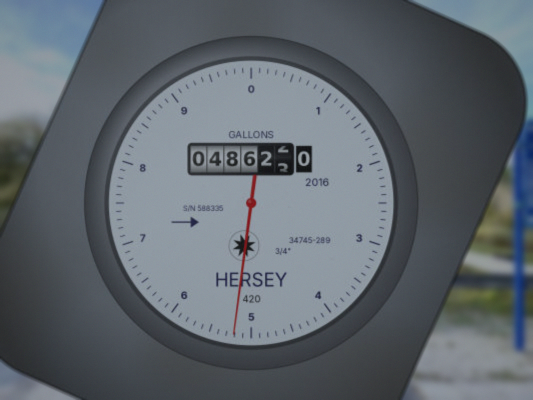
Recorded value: 486225.2 gal
